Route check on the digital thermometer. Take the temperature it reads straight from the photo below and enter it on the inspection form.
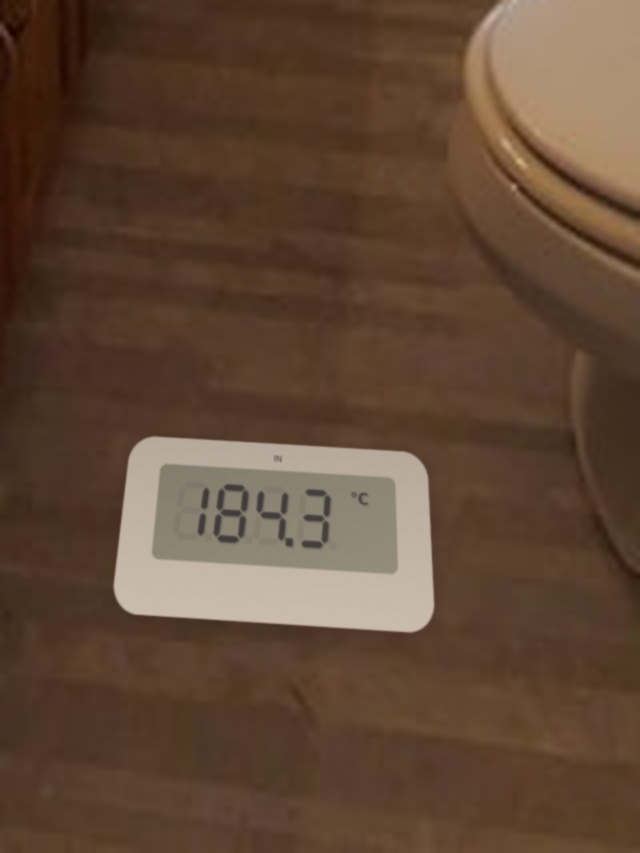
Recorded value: 184.3 °C
